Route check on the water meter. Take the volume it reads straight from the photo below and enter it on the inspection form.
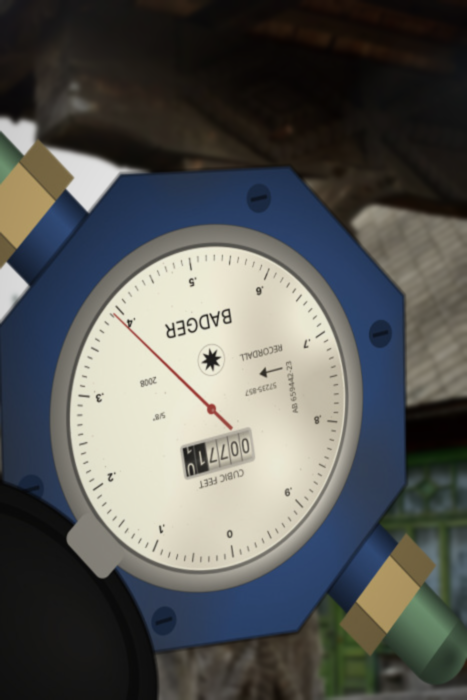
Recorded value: 7710.39 ft³
